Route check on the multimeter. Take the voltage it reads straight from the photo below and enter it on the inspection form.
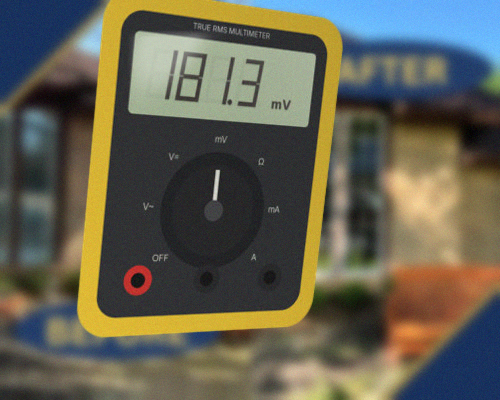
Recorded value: 181.3 mV
